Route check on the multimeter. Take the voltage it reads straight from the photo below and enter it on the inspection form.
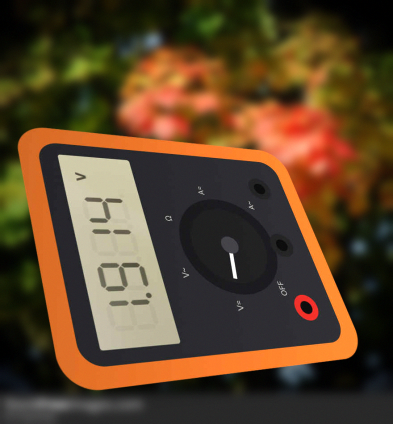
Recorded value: 1.914 V
